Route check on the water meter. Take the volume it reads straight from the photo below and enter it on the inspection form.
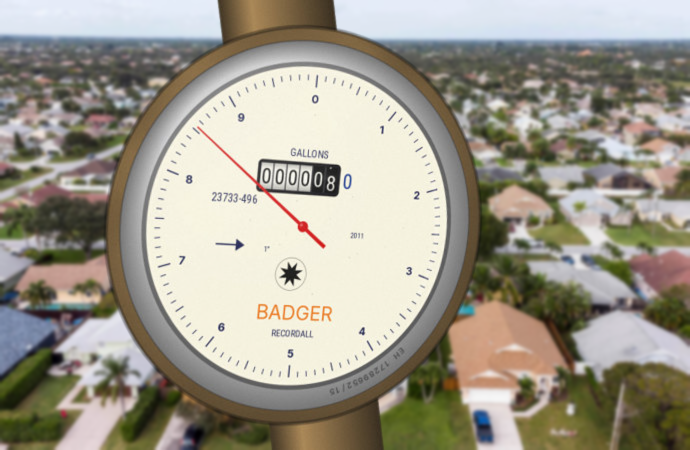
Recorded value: 78.5 gal
